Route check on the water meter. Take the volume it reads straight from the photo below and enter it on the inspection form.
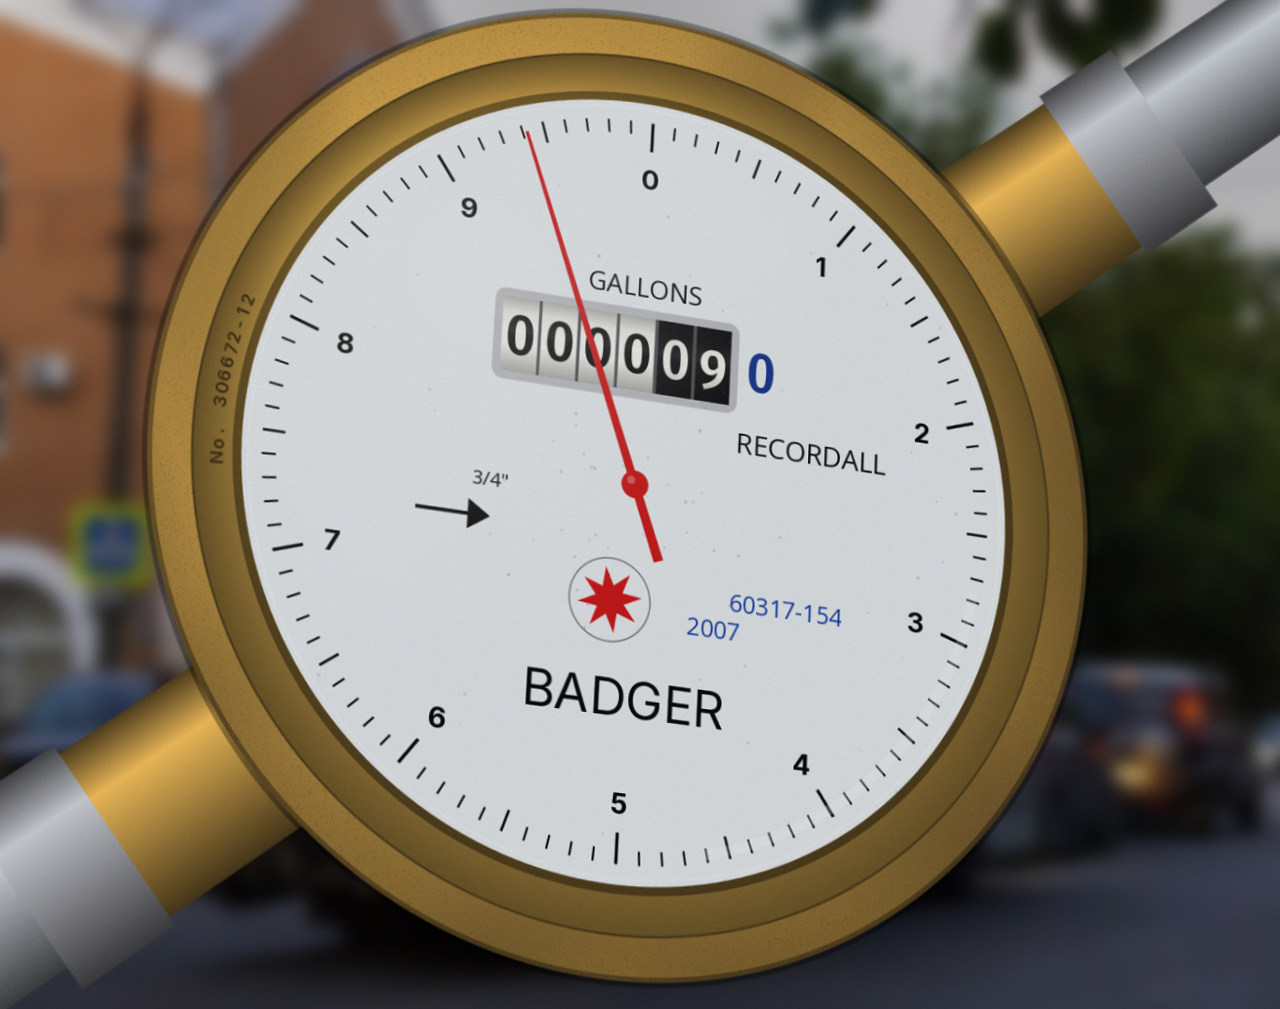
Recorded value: 89.4 gal
